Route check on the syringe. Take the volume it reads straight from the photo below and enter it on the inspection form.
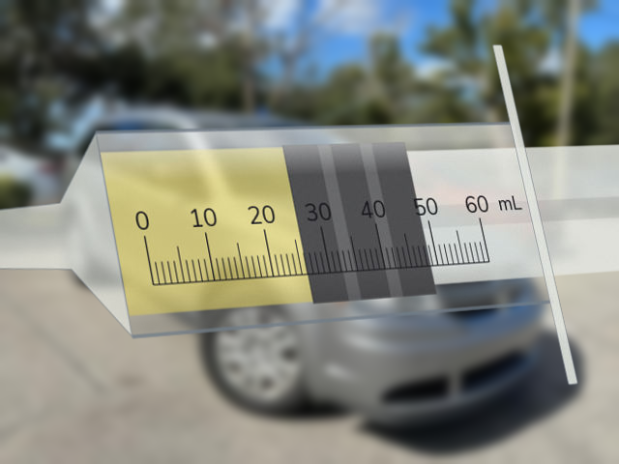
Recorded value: 26 mL
